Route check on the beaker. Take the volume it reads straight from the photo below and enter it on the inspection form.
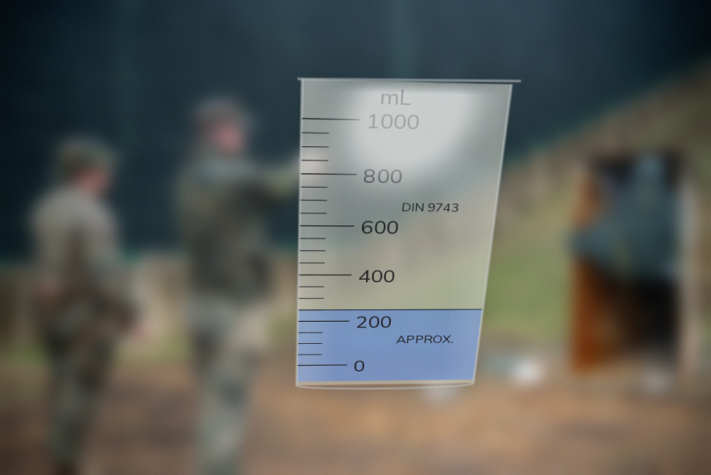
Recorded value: 250 mL
